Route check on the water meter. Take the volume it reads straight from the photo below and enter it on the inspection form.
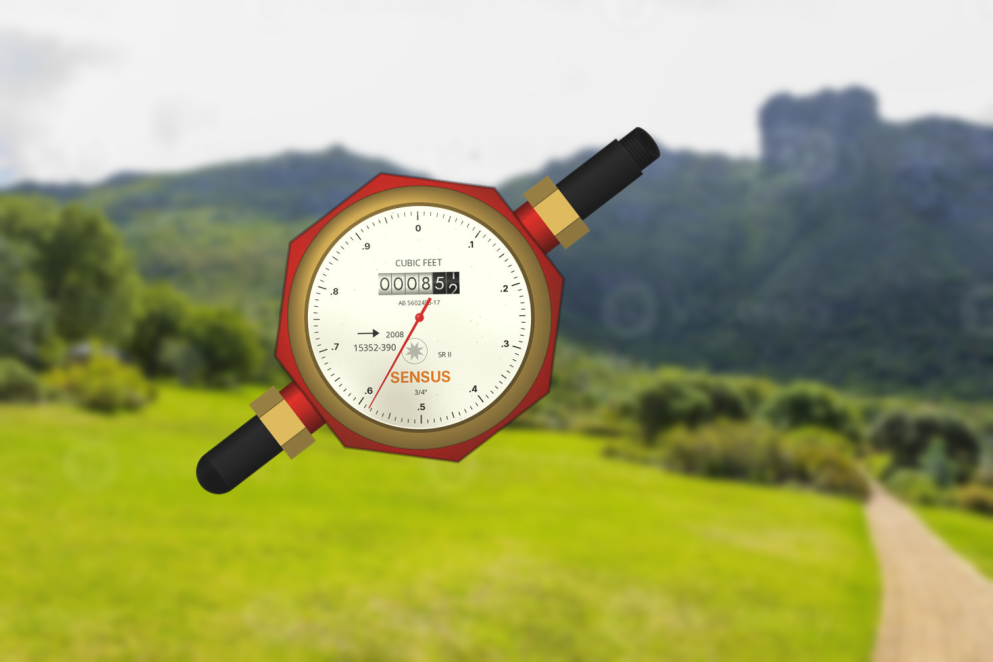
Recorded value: 851.58 ft³
